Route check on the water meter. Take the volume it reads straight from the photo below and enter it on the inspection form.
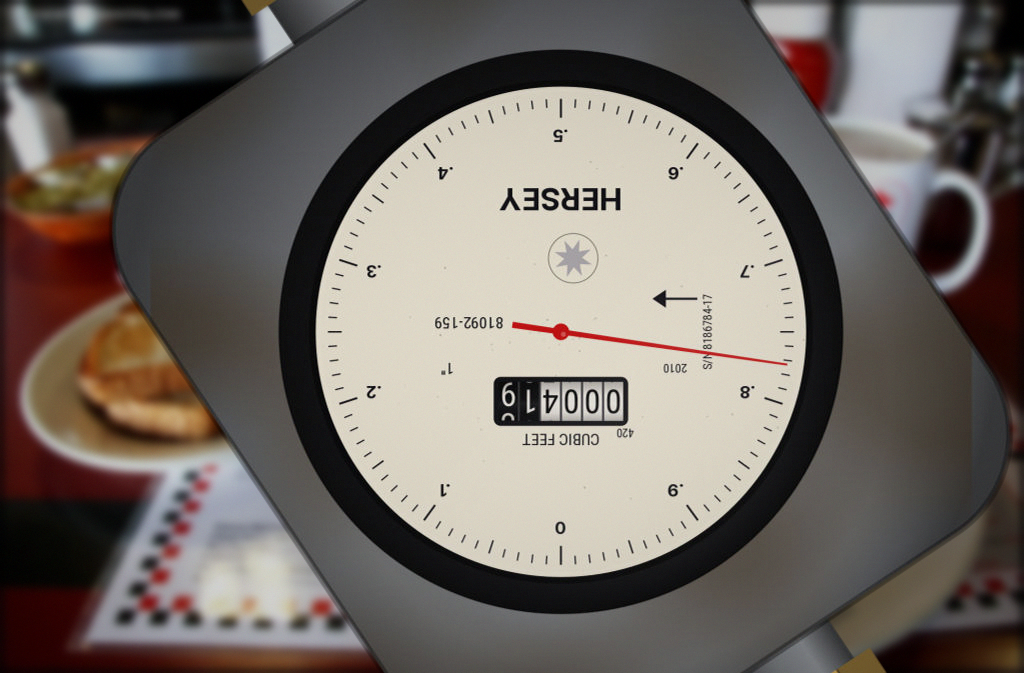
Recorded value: 418.77 ft³
